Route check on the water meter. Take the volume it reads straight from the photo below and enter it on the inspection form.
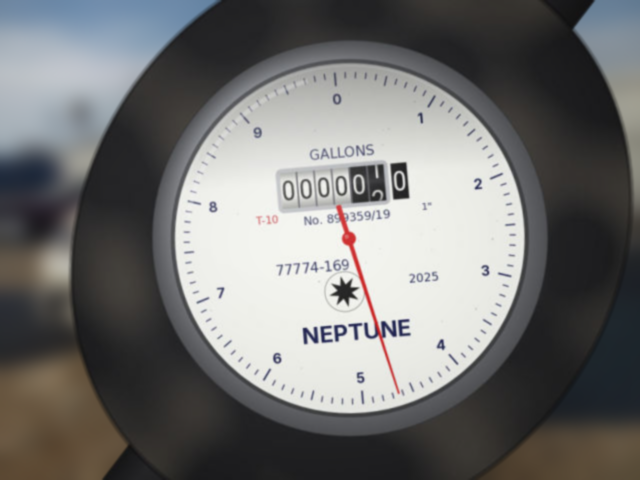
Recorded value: 14.6 gal
